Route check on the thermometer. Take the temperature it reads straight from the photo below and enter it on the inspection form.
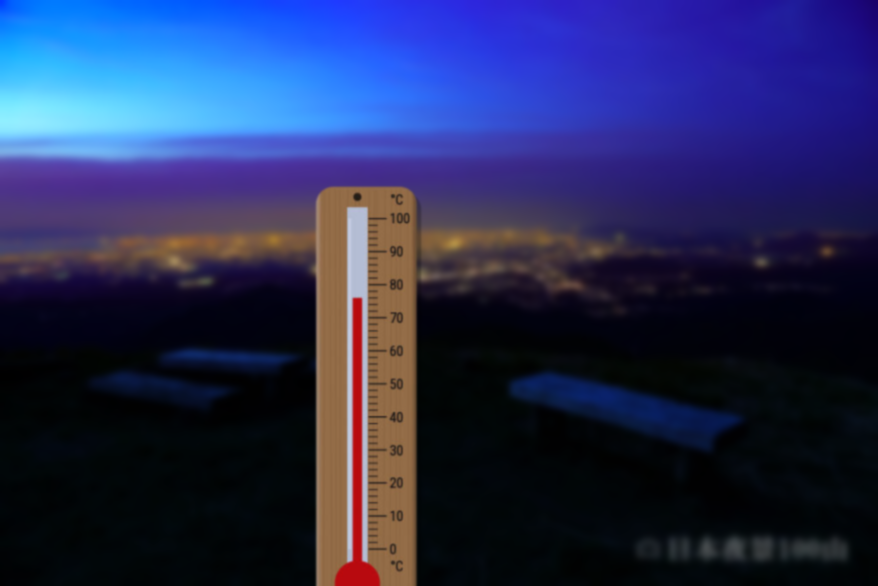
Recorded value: 76 °C
